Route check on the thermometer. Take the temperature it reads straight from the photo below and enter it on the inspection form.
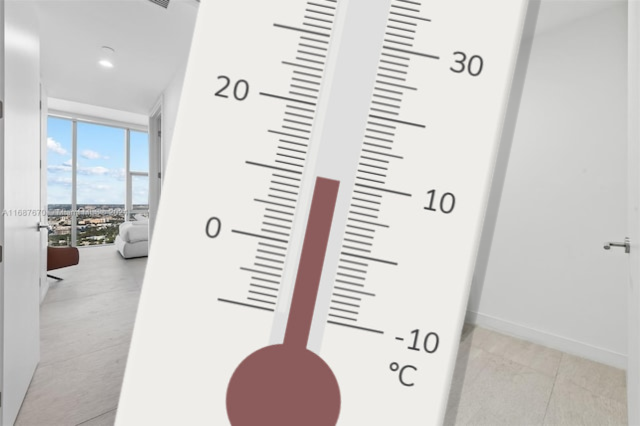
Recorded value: 10 °C
